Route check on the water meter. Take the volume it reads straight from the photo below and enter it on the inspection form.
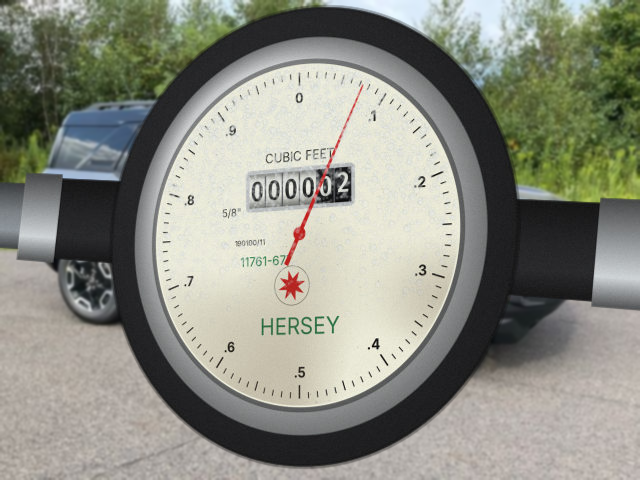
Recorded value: 2.07 ft³
